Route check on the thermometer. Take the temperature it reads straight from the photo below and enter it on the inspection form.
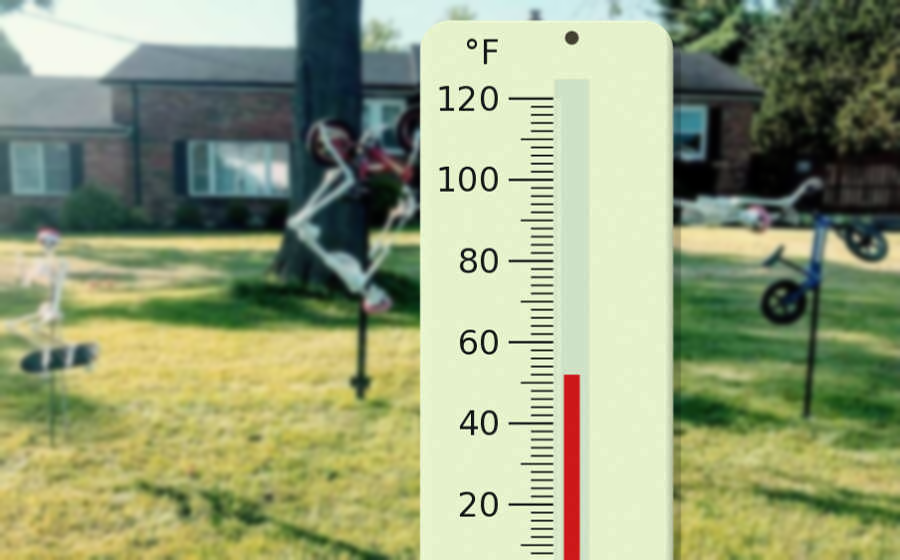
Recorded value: 52 °F
